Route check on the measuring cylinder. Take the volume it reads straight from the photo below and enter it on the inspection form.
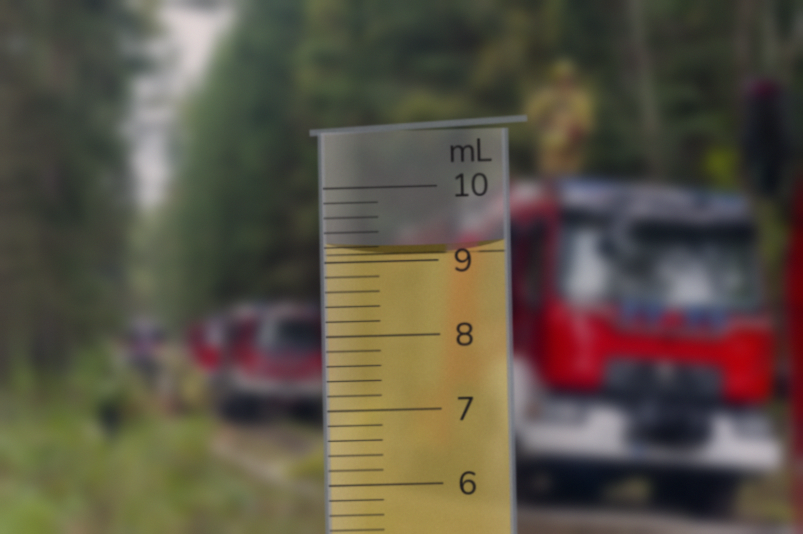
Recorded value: 9.1 mL
